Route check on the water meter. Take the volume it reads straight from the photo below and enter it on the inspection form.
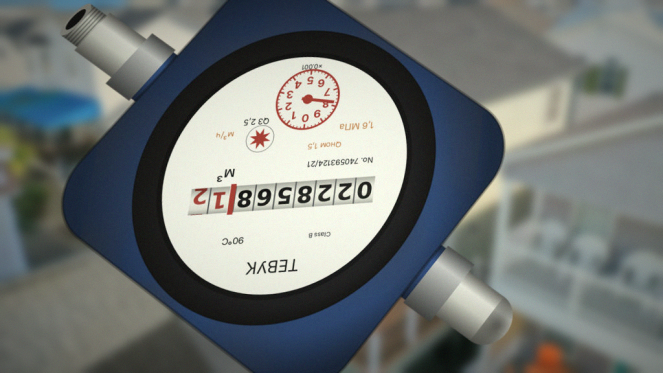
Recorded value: 228568.117 m³
